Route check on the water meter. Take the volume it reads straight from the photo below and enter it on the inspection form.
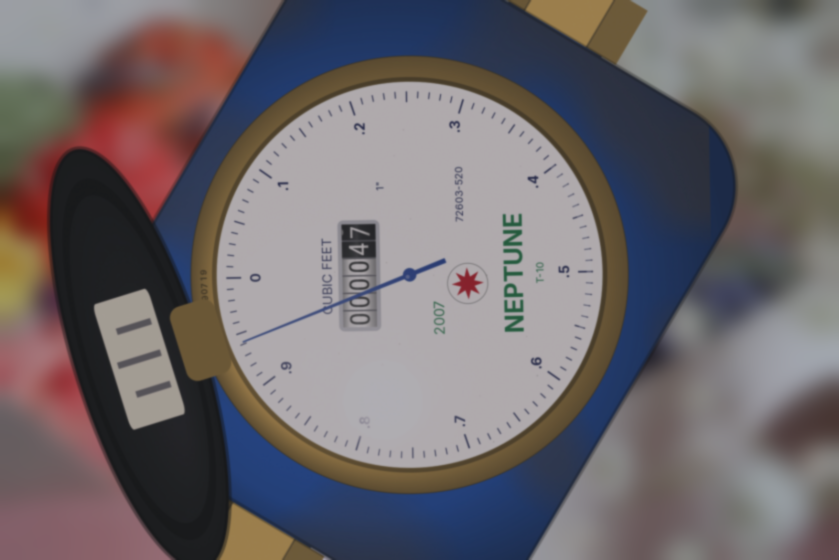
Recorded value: 46.94 ft³
